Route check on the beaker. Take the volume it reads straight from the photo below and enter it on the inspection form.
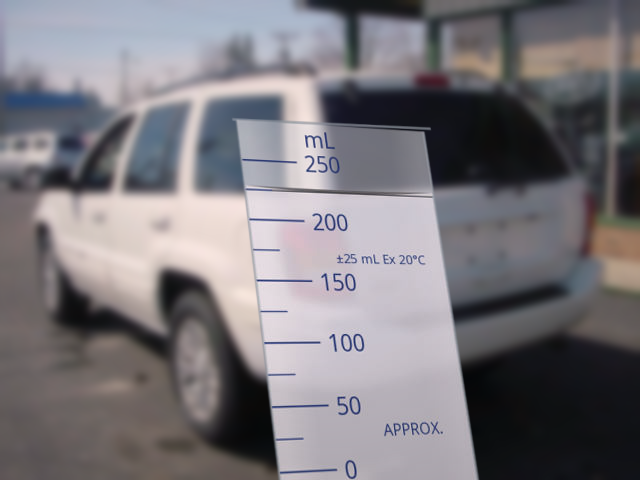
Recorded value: 225 mL
